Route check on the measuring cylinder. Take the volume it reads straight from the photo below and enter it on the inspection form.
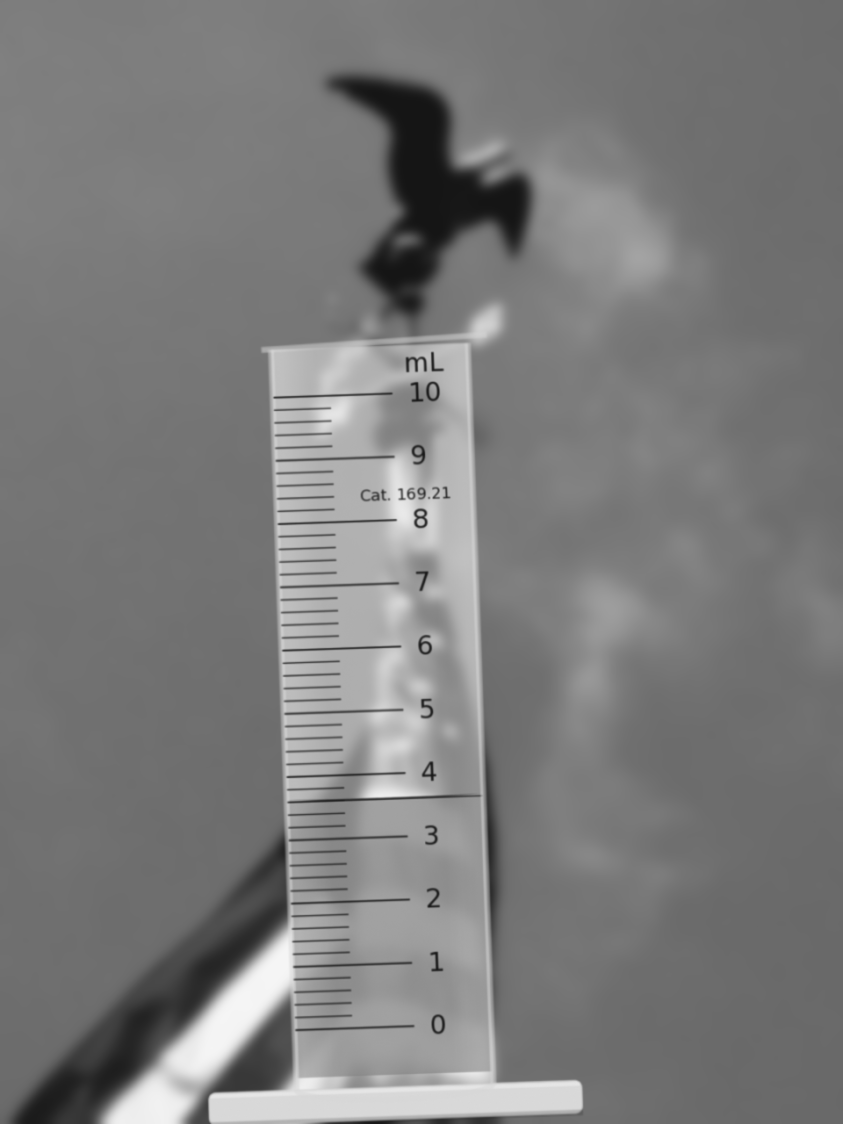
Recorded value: 3.6 mL
